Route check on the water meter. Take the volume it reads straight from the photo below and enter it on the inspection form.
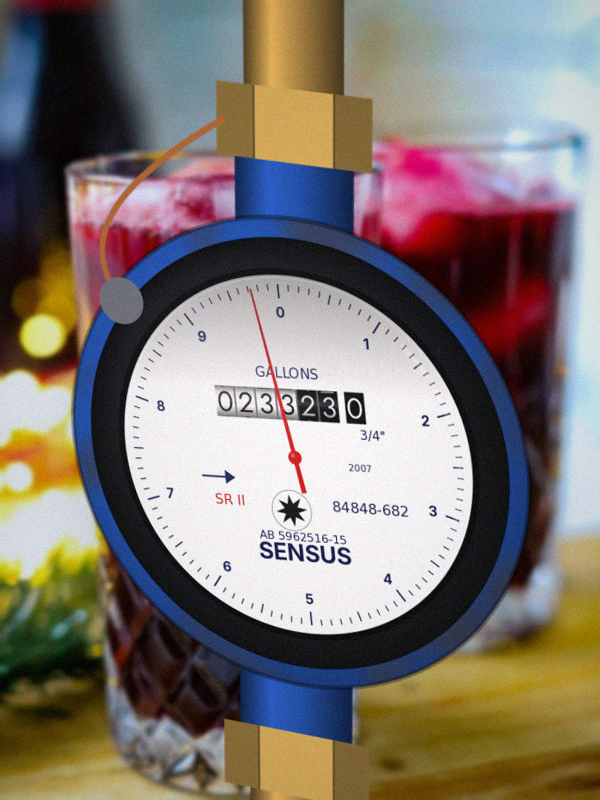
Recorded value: 233229.7 gal
